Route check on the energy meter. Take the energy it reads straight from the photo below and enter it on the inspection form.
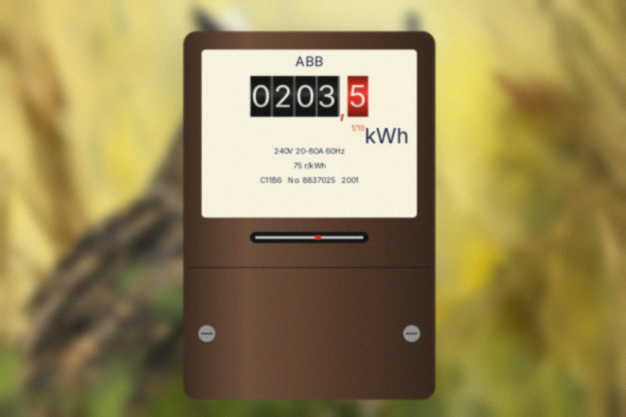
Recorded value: 203.5 kWh
